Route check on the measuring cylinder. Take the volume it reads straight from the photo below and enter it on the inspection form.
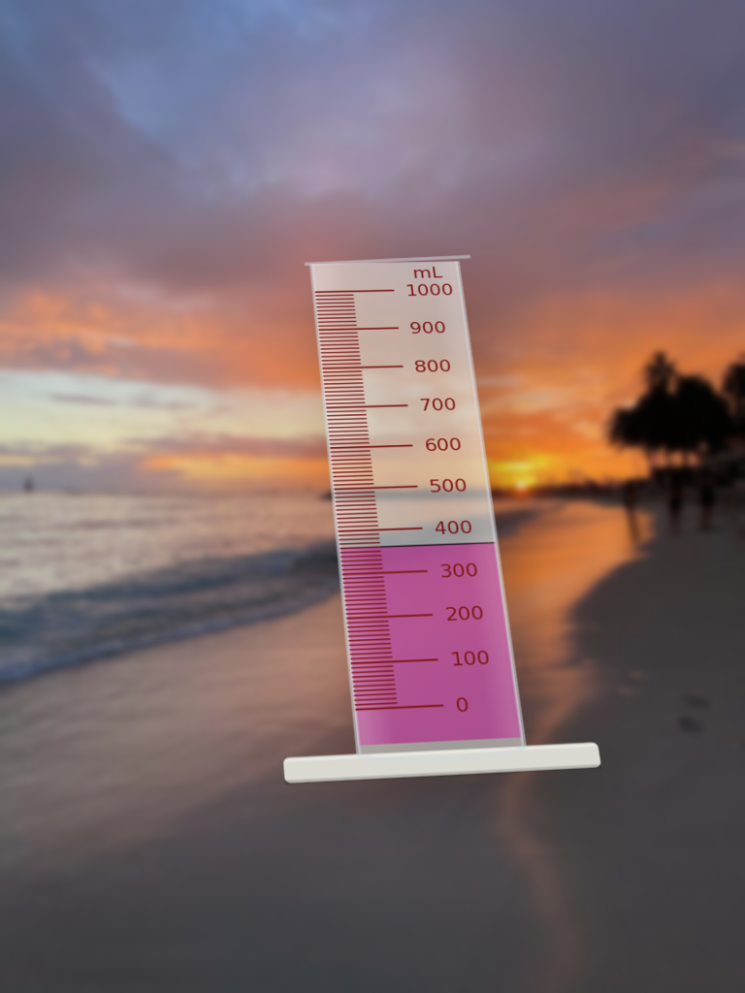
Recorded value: 360 mL
